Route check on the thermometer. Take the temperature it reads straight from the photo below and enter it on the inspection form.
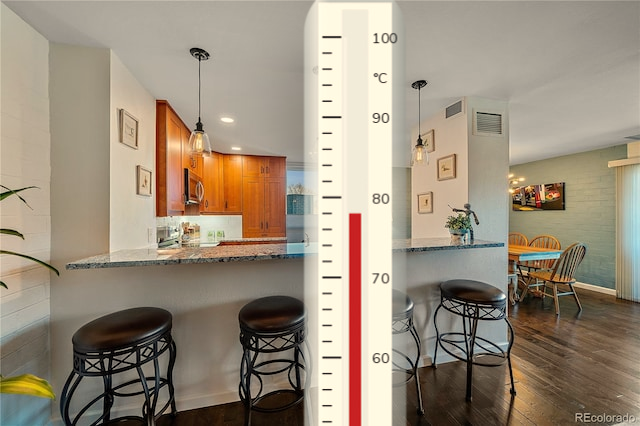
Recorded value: 78 °C
